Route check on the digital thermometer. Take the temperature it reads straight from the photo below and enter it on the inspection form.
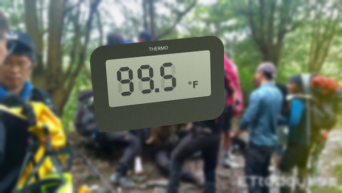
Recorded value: 99.5 °F
